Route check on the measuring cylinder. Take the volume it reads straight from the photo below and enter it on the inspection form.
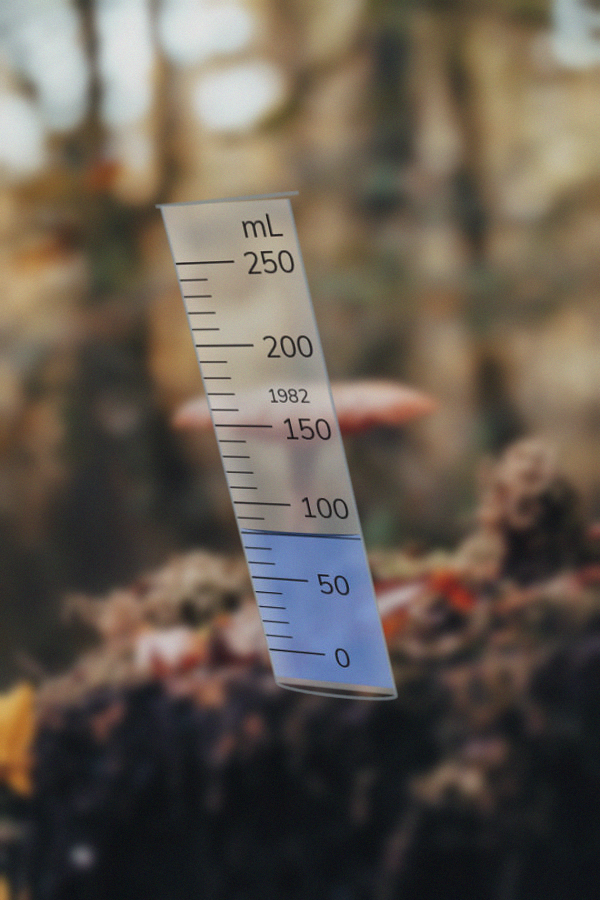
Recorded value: 80 mL
